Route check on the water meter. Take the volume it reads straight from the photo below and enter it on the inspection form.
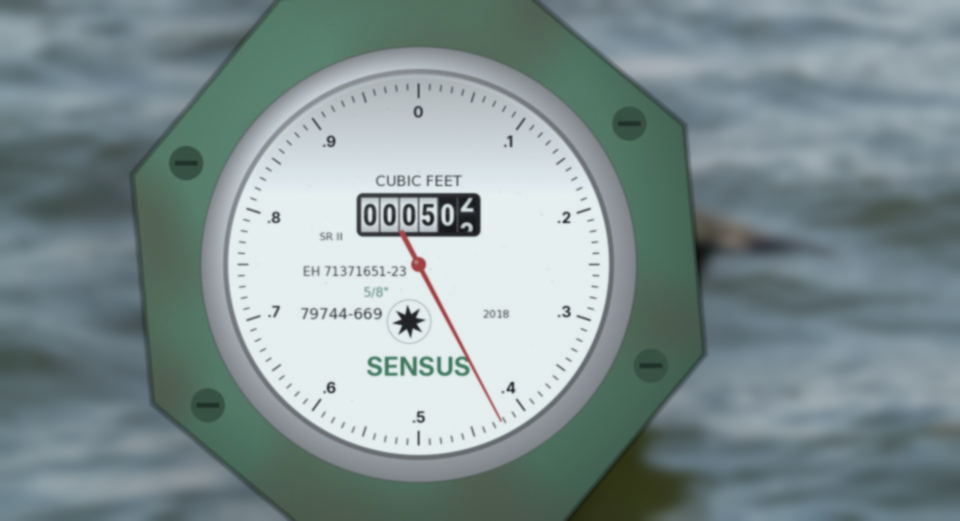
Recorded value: 502.42 ft³
